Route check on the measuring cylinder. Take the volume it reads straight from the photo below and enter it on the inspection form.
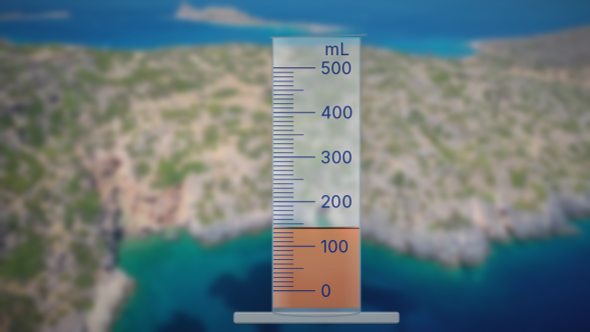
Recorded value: 140 mL
